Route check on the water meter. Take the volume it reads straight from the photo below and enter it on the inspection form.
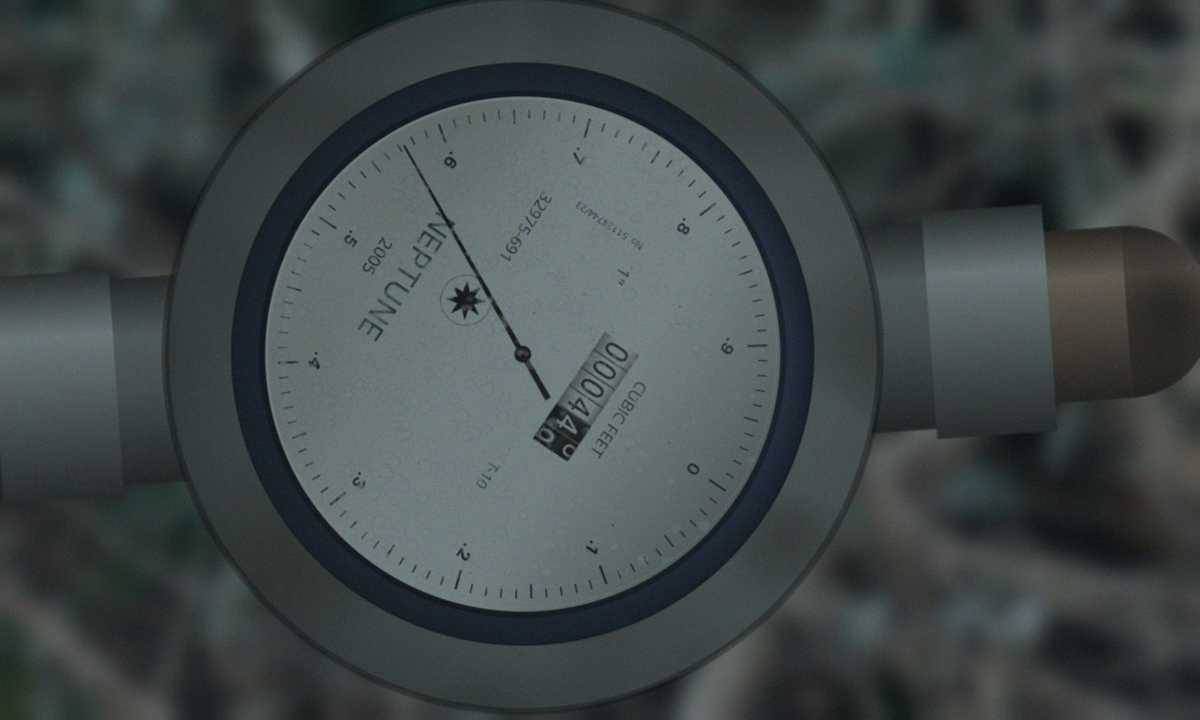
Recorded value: 448.57 ft³
